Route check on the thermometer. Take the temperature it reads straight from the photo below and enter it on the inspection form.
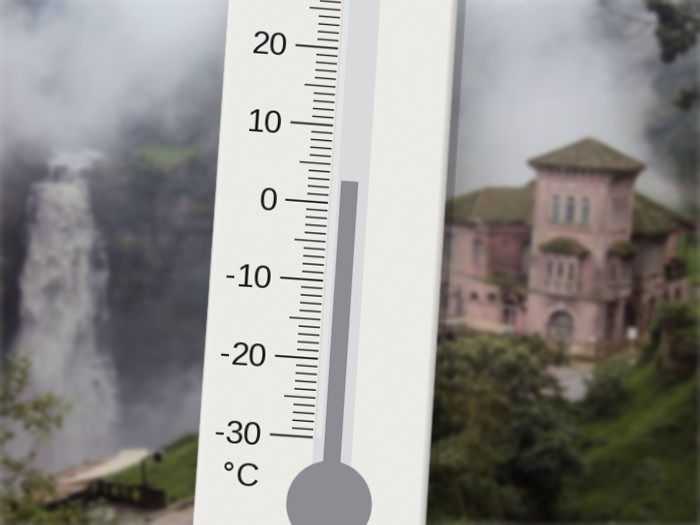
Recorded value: 3 °C
